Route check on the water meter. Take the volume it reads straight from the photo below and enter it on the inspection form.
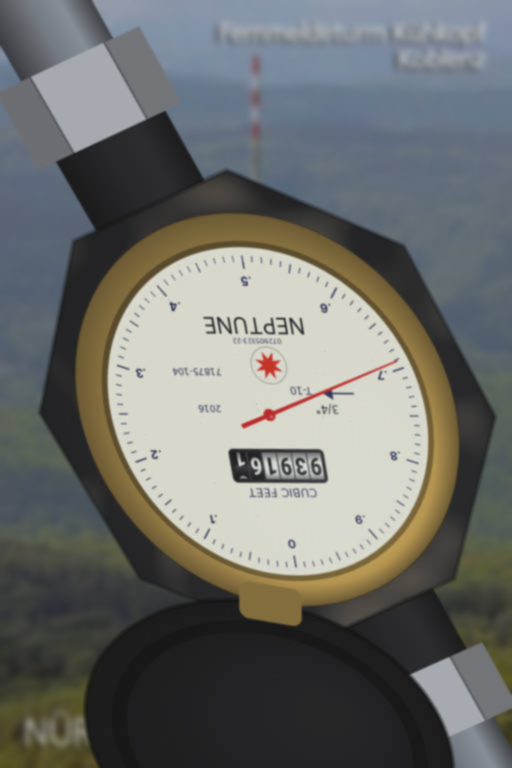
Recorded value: 939160.69 ft³
